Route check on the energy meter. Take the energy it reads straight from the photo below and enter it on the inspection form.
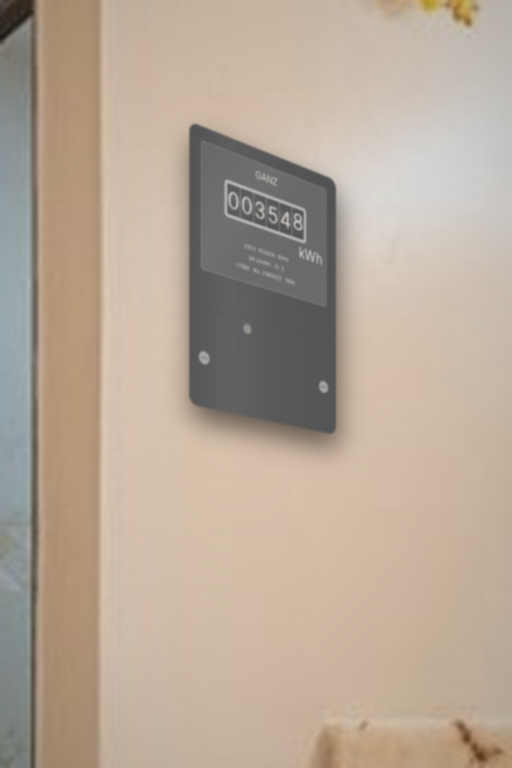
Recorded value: 3548 kWh
